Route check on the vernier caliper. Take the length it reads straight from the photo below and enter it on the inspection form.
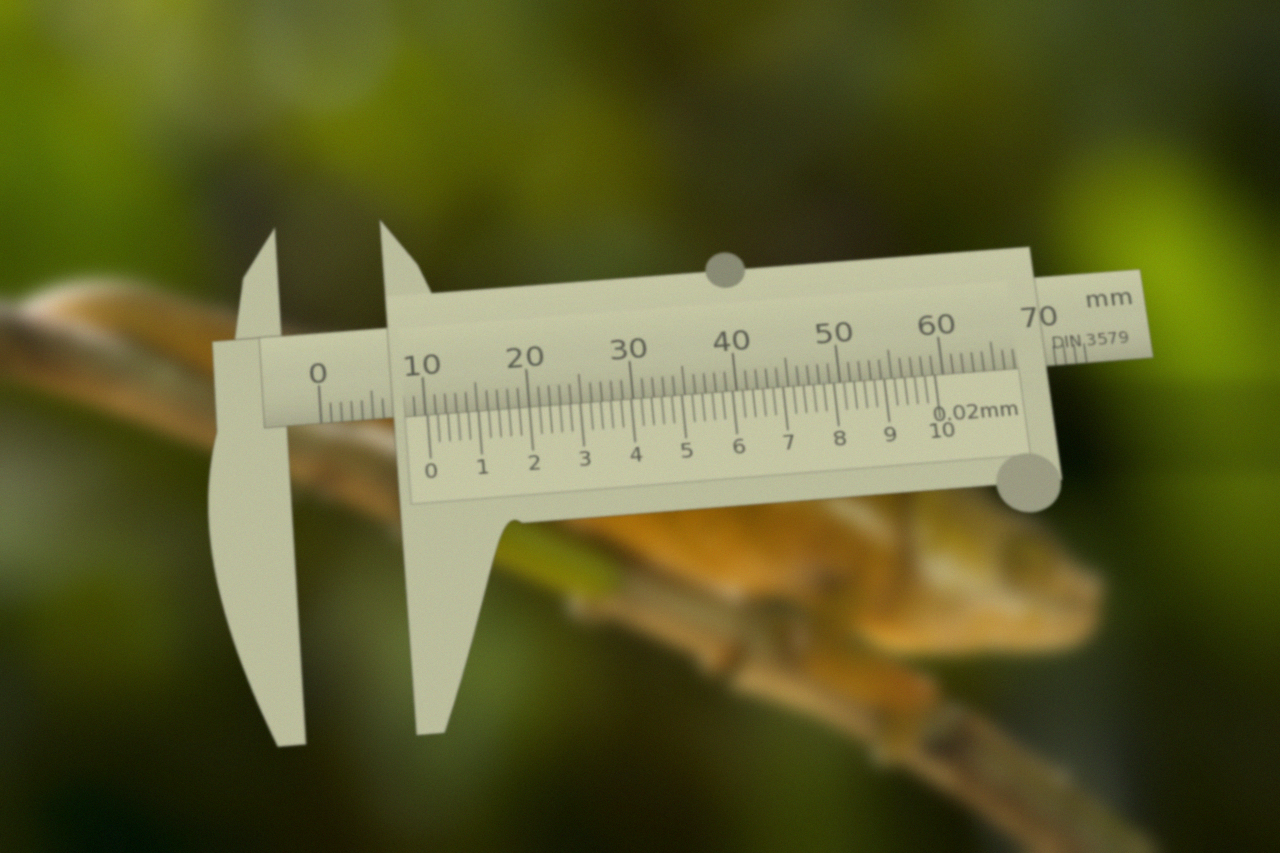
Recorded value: 10.2 mm
